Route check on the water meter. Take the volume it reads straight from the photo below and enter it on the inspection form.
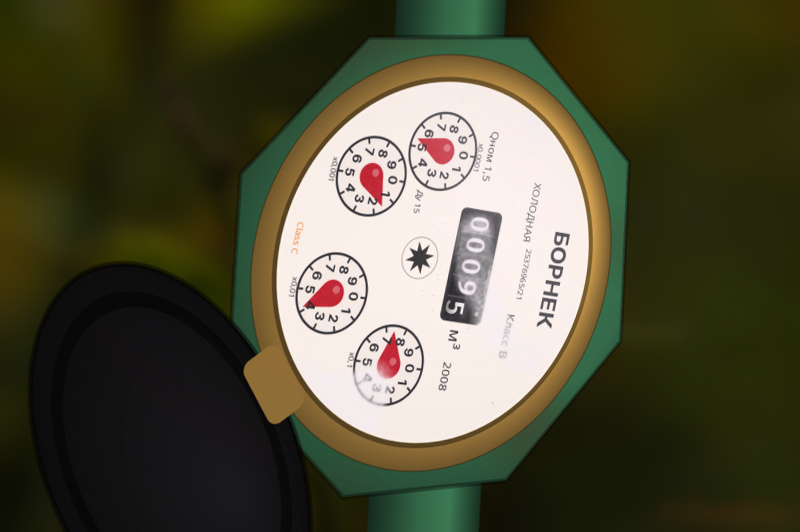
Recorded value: 94.7415 m³
